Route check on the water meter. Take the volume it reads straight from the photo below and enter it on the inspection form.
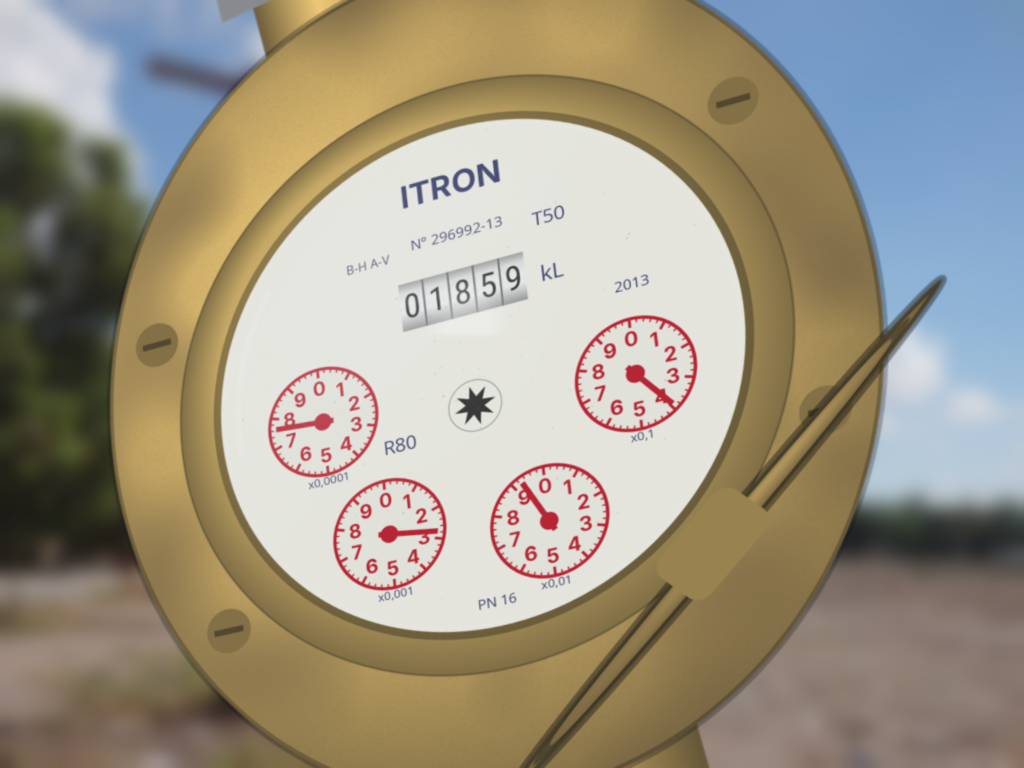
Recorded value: 1859.3927 kL
